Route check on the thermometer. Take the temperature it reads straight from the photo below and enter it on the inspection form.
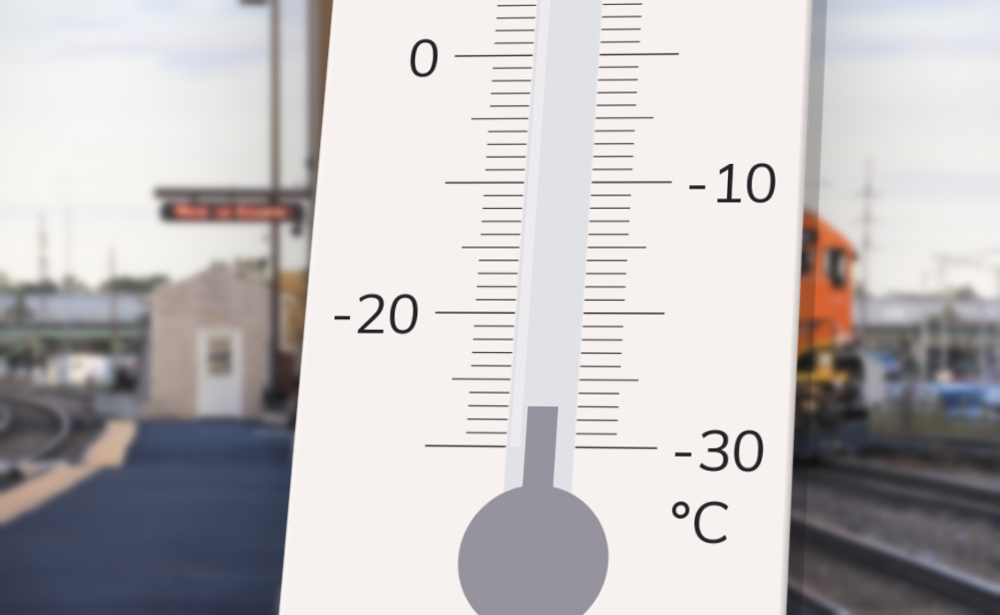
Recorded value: -27 °C
